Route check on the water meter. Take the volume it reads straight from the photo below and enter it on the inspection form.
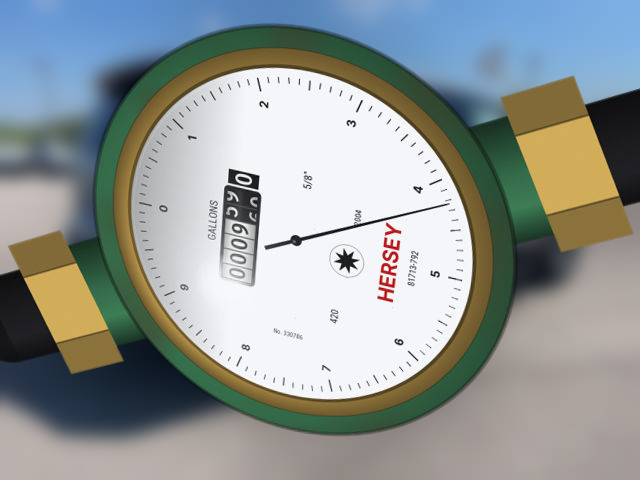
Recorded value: 9594.2 gal
